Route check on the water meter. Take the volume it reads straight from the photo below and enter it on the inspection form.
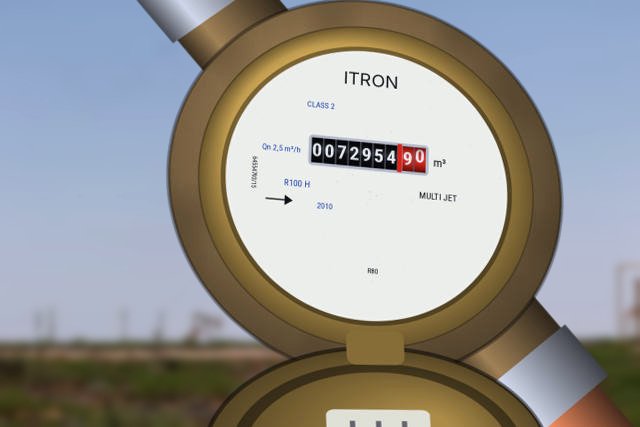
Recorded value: 72954.90 m³
